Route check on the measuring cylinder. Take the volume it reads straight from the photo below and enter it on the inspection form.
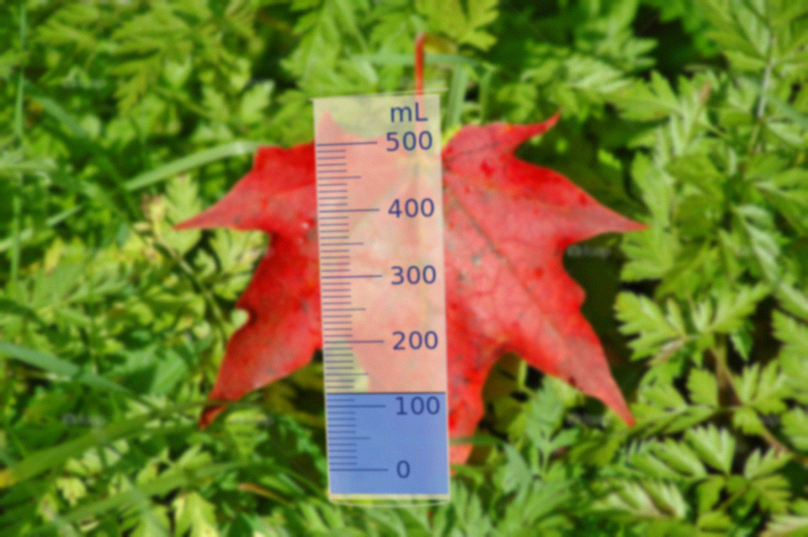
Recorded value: 120 mL
